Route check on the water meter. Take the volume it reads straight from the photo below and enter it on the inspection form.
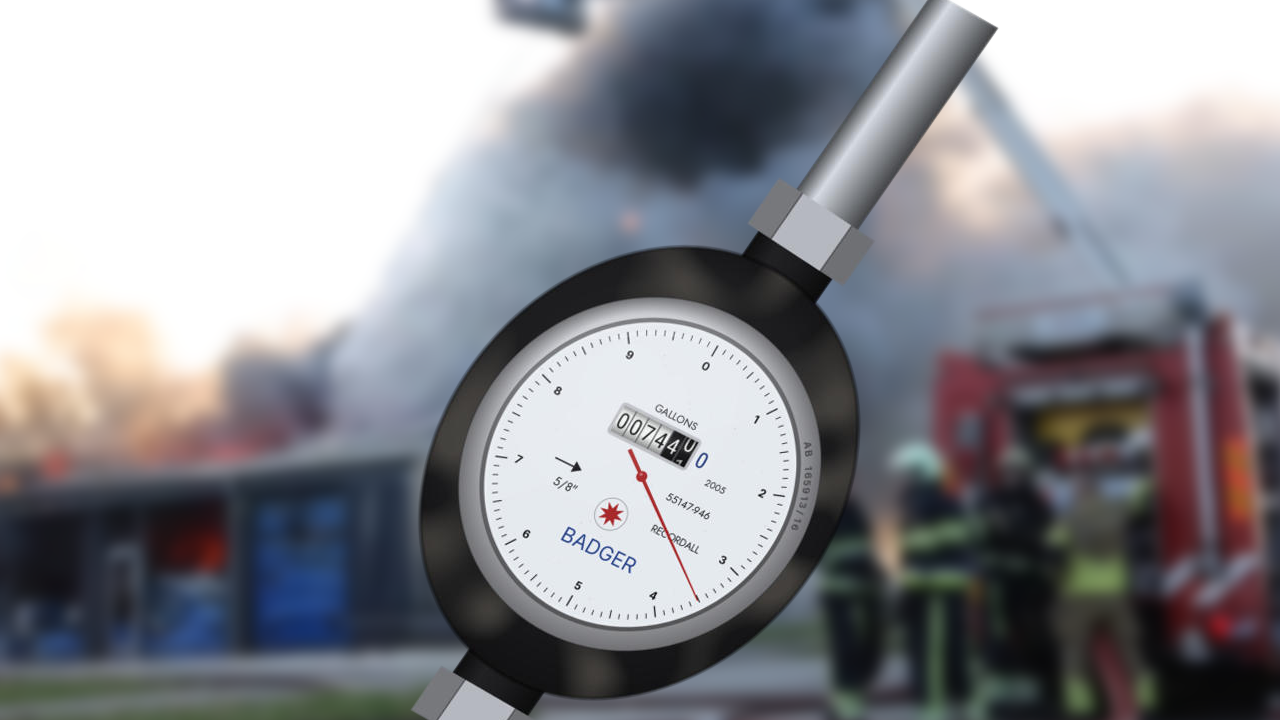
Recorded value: 74403.5 gal
